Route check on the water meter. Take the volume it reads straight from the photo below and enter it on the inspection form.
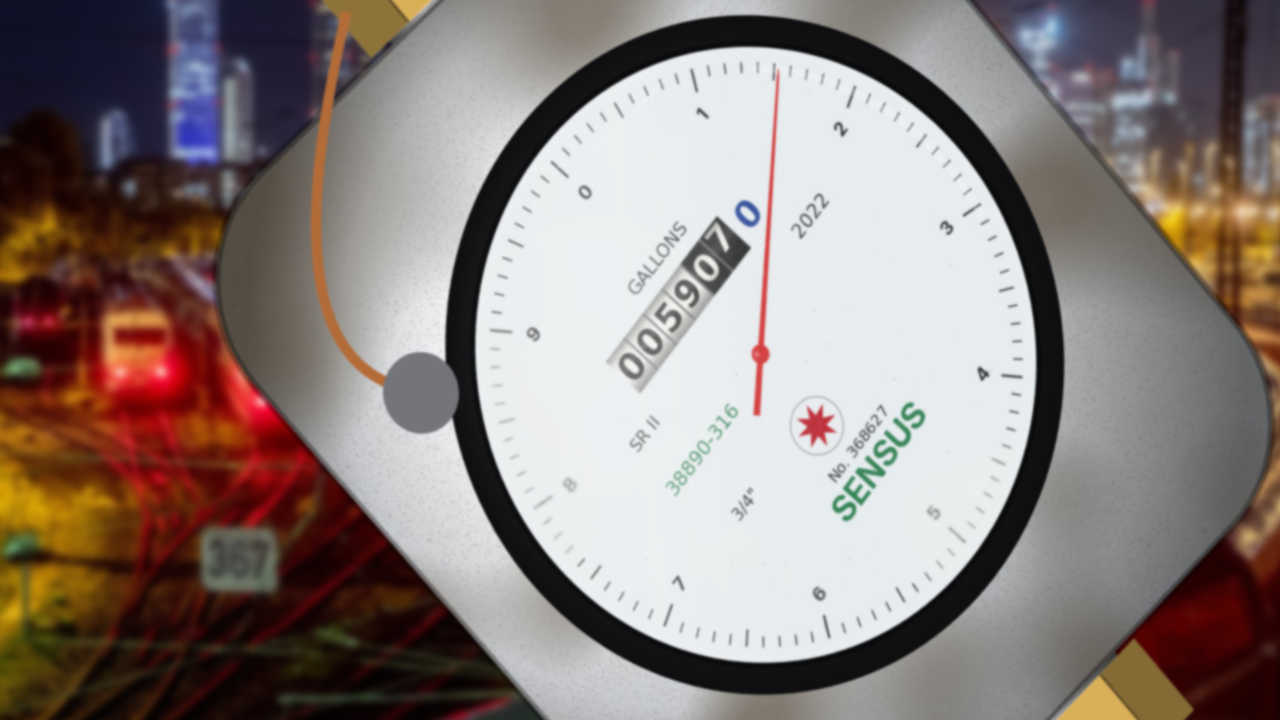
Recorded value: 59071.5 gal
